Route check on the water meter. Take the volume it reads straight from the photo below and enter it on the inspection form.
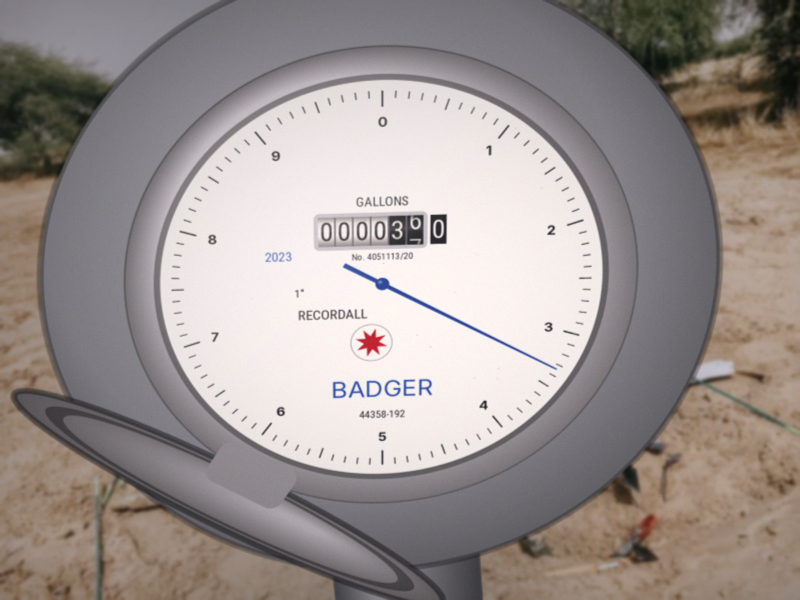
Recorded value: 363.3 gal
